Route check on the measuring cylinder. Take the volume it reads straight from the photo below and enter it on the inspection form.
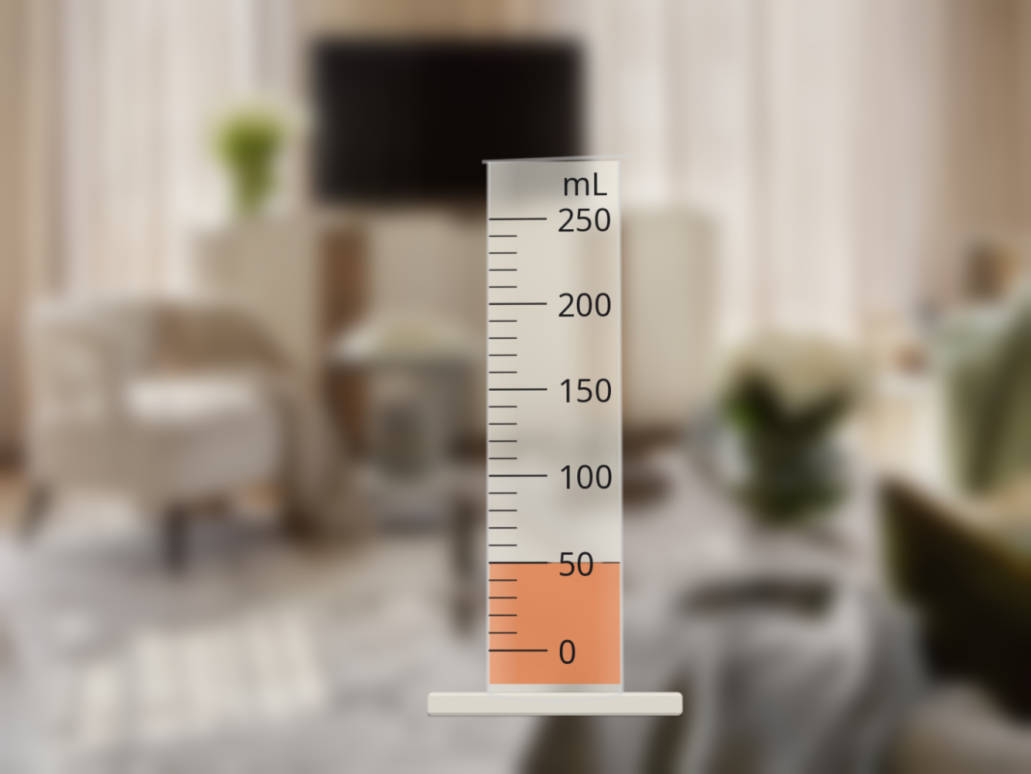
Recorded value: 50 mL
